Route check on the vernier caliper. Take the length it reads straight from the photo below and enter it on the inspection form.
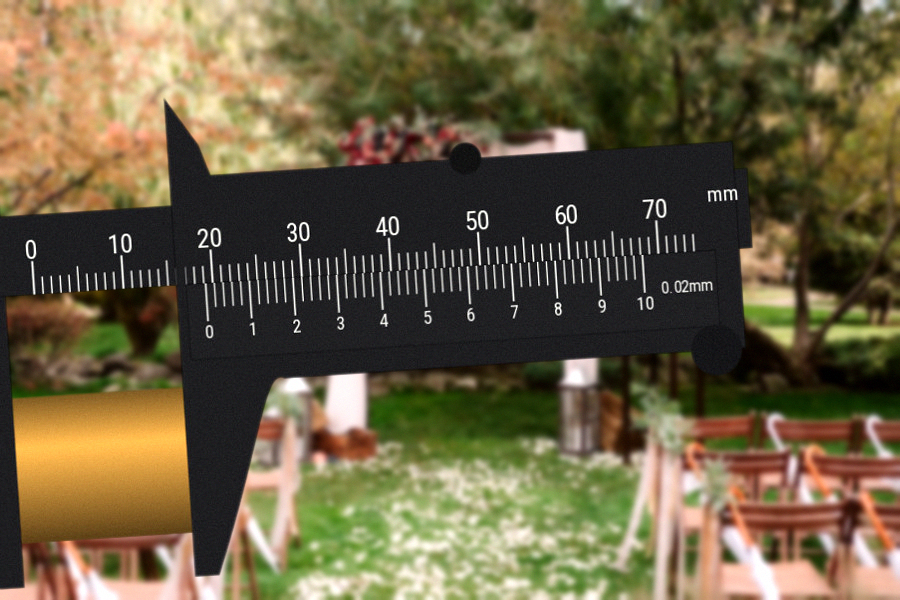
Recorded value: 19.2 mm
